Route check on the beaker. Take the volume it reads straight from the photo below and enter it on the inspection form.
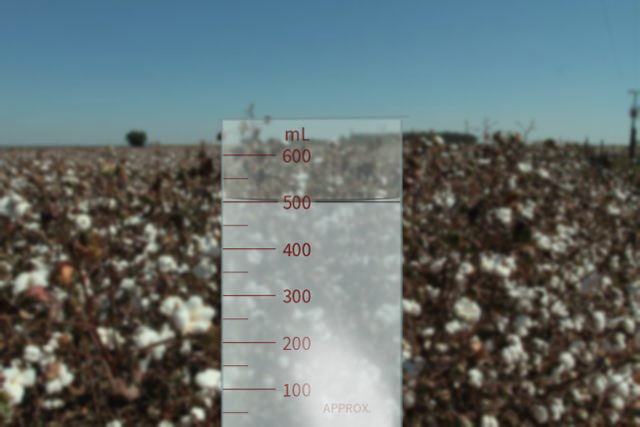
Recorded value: 500 mL
